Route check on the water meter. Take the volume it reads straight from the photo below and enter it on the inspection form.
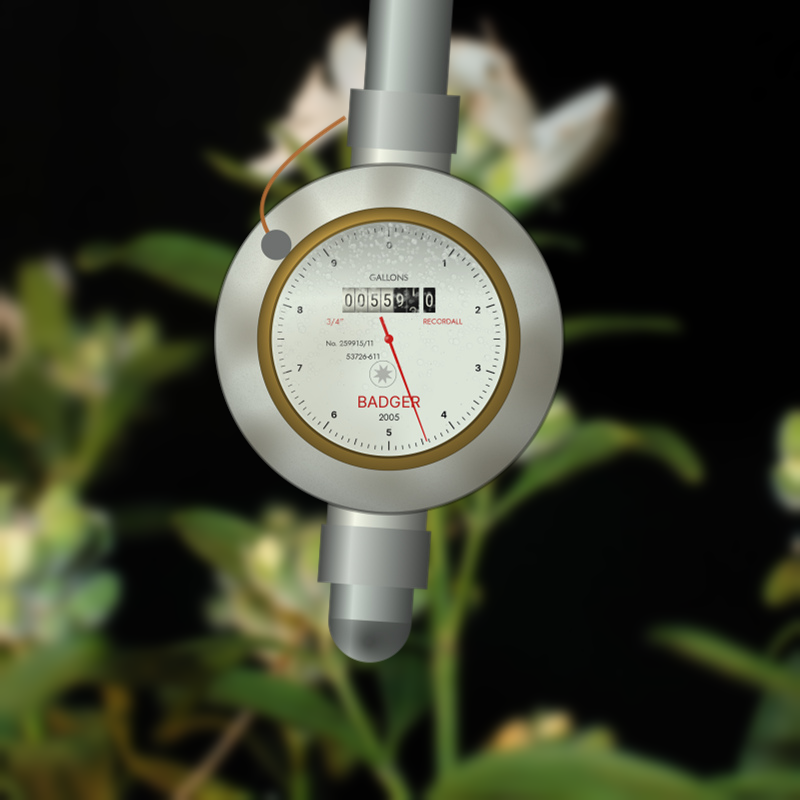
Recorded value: 55914.4 gal
